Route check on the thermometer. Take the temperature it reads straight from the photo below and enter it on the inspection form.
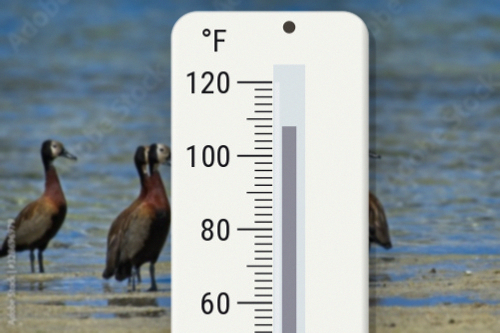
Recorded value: 108 °F
